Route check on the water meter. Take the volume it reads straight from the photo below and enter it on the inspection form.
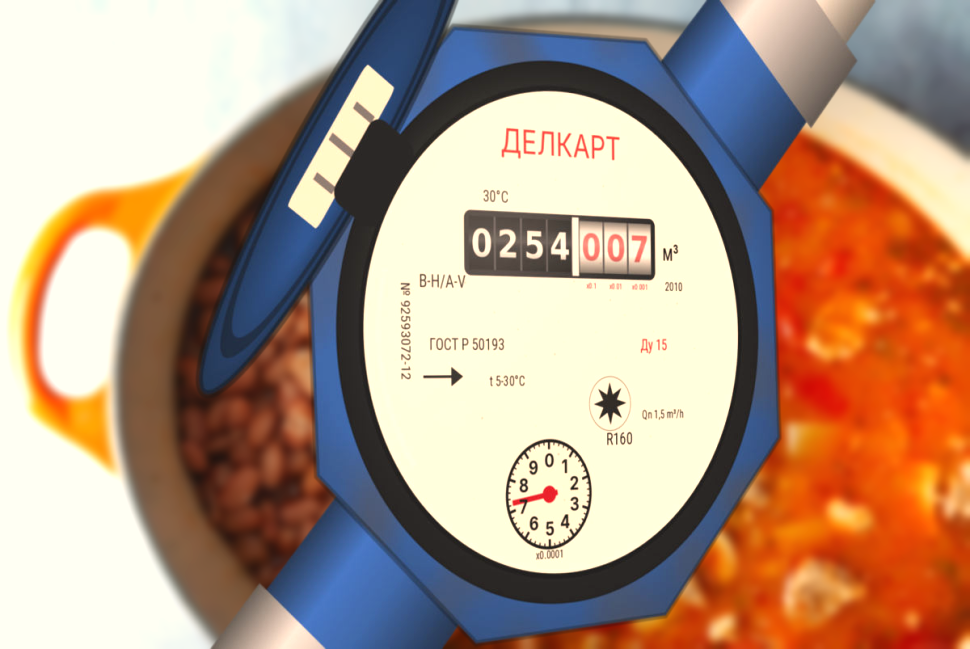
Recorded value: 254.0077 m³
